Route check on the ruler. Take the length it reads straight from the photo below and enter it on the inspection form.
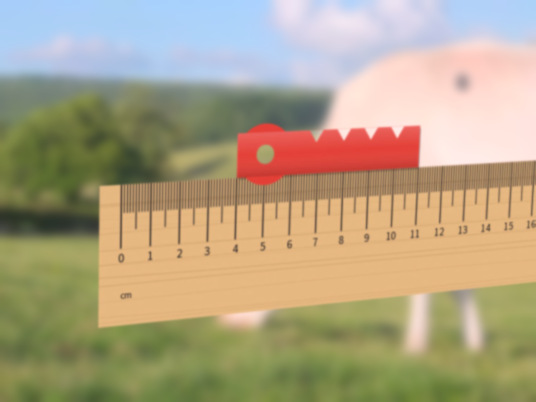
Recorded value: 7 cm
